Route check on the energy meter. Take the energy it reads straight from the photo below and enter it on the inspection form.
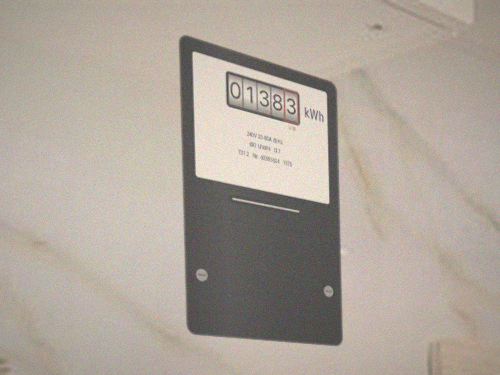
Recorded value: 138.3 kWh
